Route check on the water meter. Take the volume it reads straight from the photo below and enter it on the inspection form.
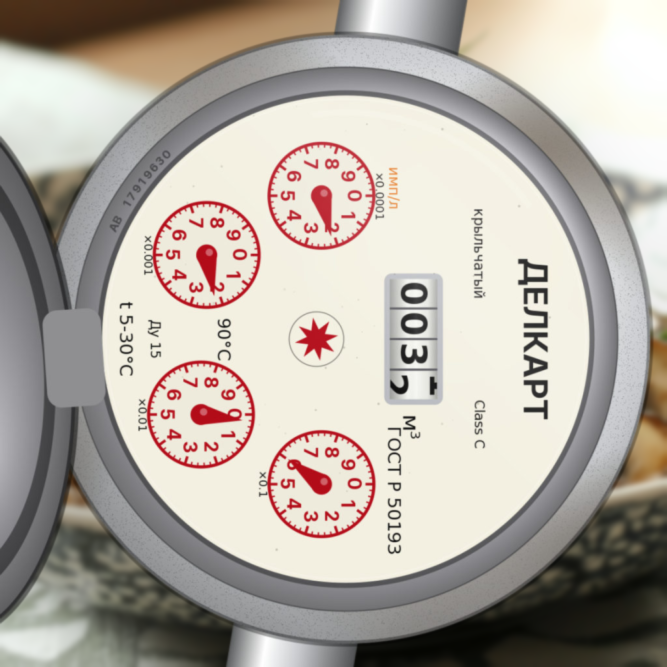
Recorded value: 31.6022 m³
